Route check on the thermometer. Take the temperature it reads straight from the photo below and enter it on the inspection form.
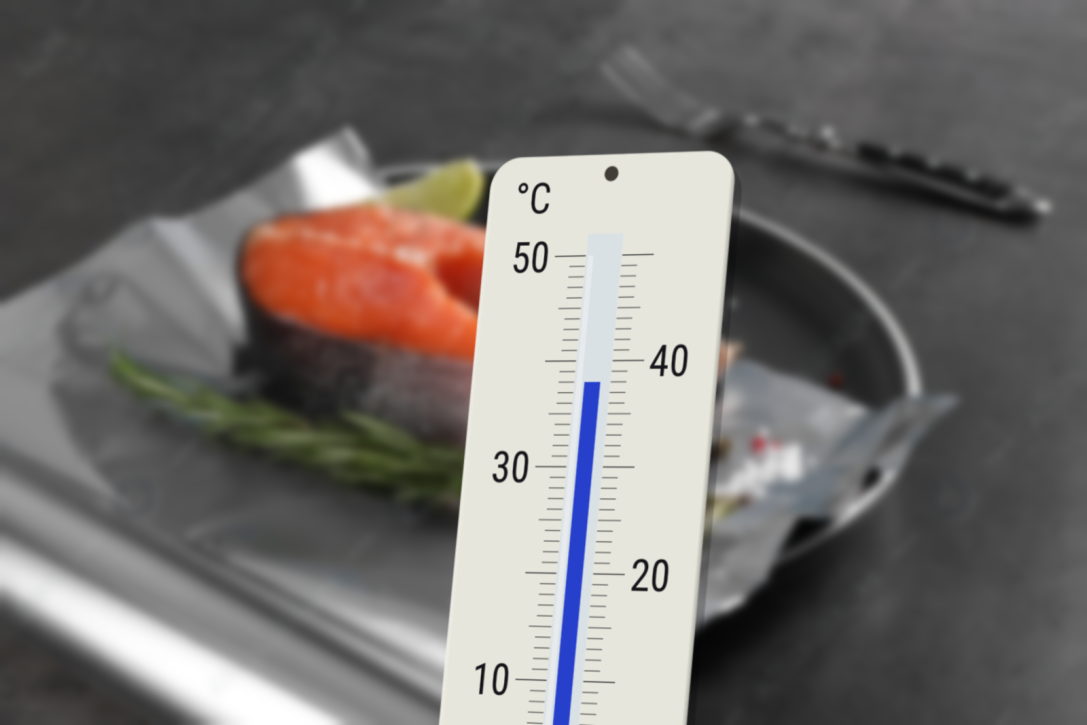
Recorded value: 38 °C
